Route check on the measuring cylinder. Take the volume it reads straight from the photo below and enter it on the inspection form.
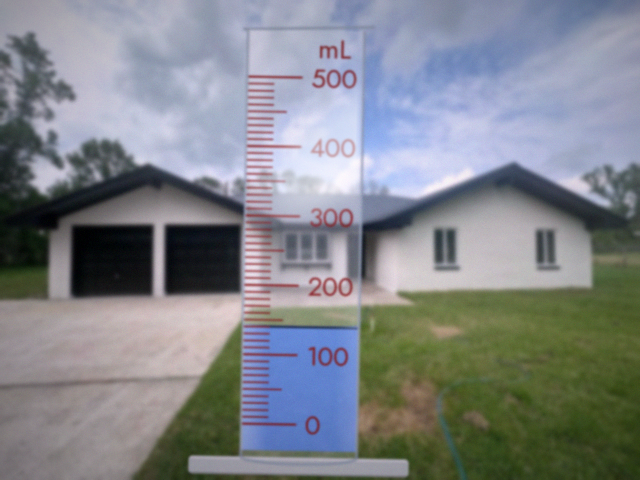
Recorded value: 140 mL
